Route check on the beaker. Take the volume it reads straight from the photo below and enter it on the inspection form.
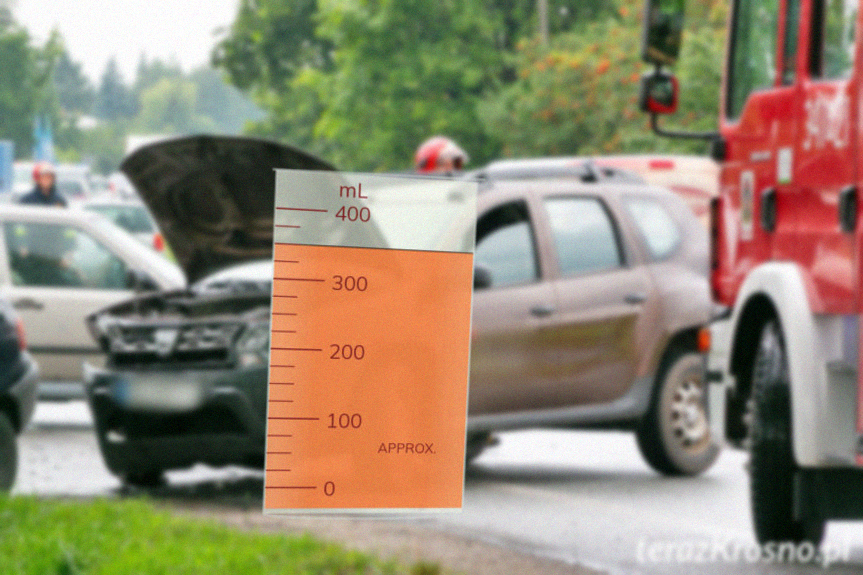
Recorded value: 350 mL
